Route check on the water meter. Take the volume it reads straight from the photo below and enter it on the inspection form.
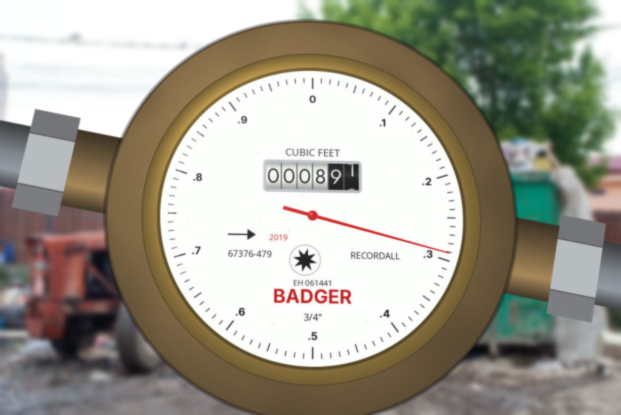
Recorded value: 891.29 ft³
